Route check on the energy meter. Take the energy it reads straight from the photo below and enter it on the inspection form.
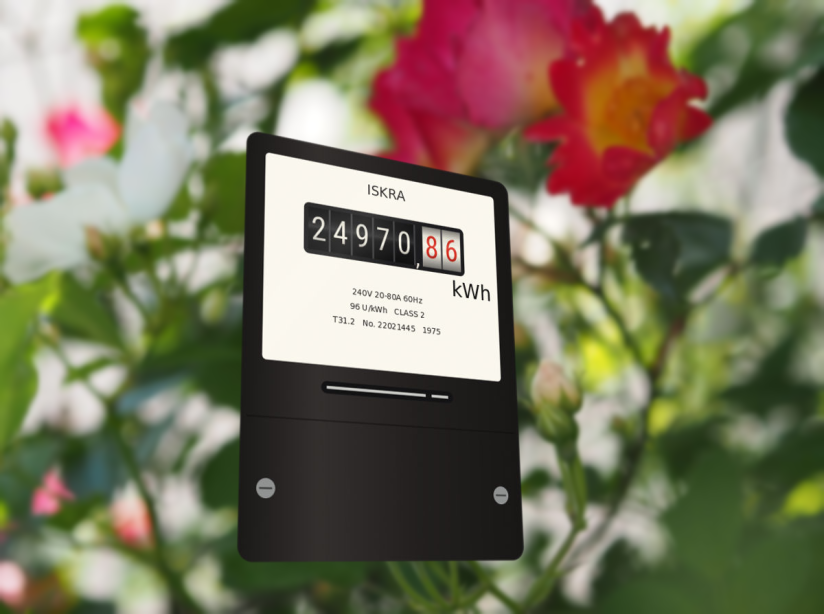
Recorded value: 24970.86 kWh
